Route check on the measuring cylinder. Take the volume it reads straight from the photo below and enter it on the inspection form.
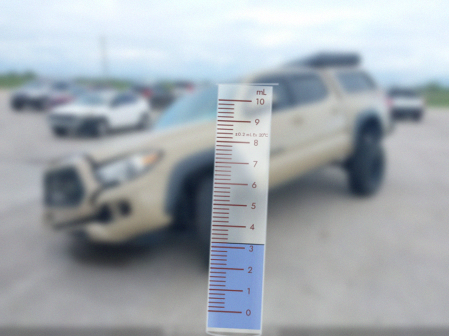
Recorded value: 3.2 mL
